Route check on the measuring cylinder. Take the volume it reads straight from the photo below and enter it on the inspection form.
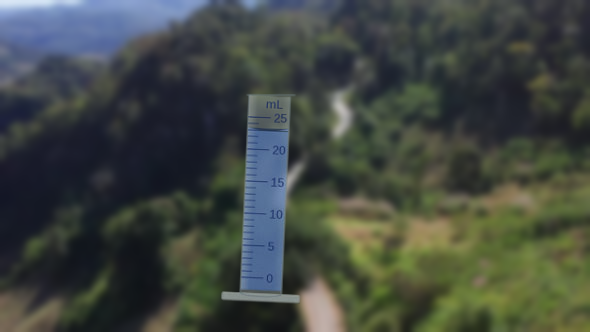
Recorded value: 23 mL
